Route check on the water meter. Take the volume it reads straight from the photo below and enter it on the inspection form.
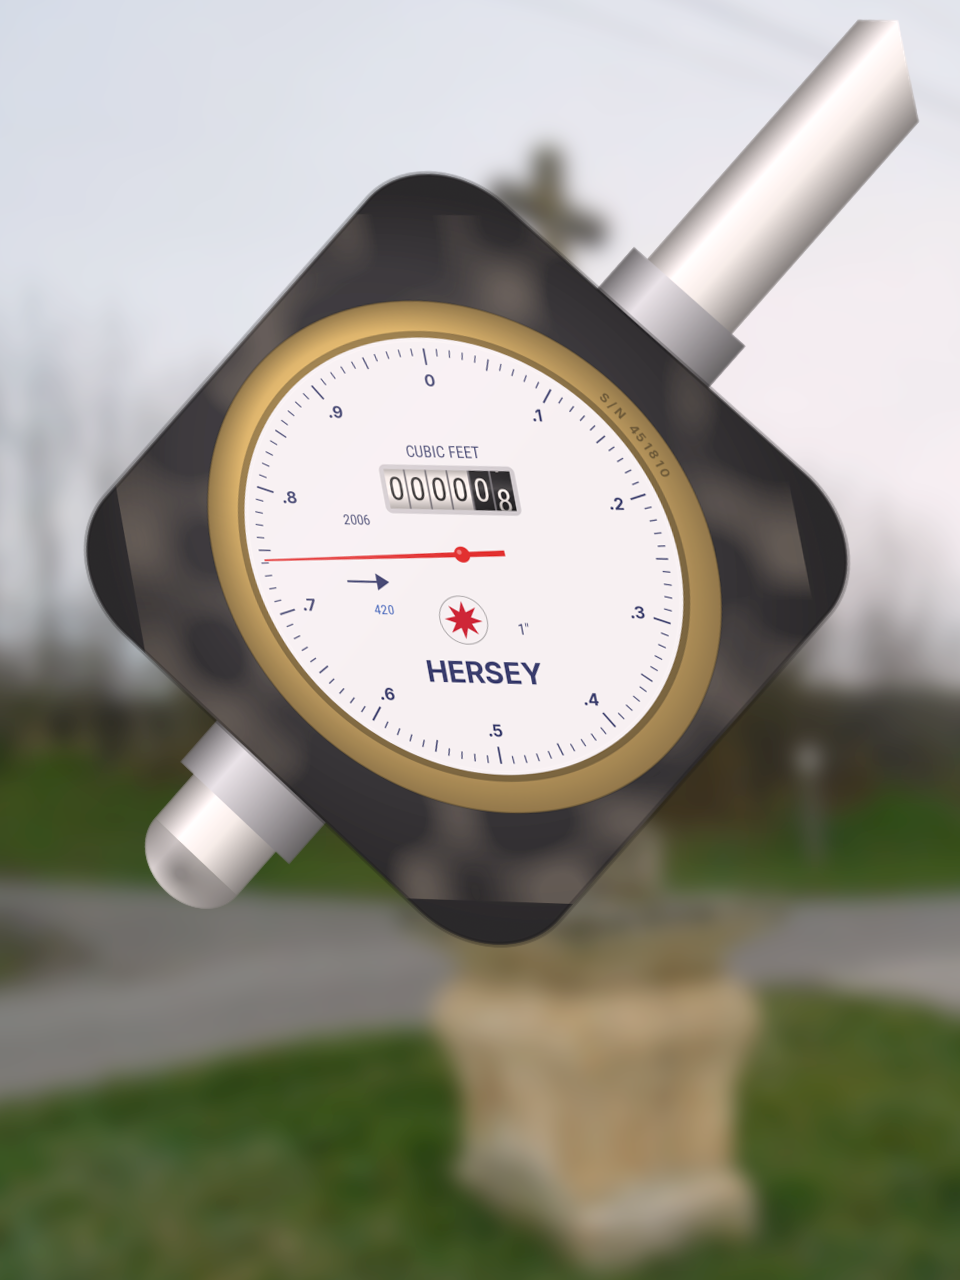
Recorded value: 7.74 ft³
